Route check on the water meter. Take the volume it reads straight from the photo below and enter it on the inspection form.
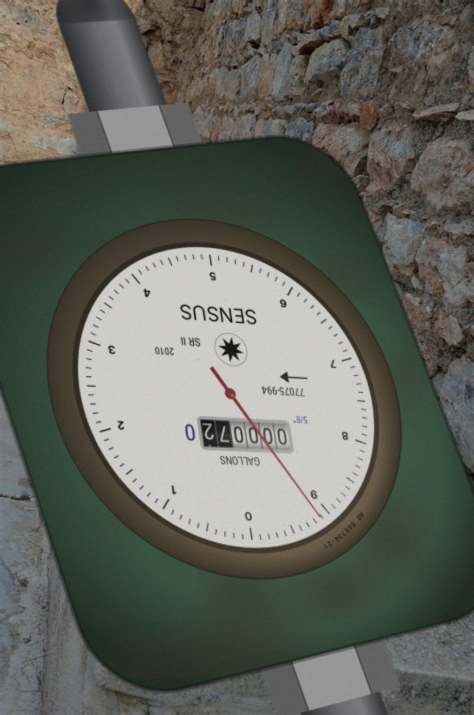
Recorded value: 719.1 gal
